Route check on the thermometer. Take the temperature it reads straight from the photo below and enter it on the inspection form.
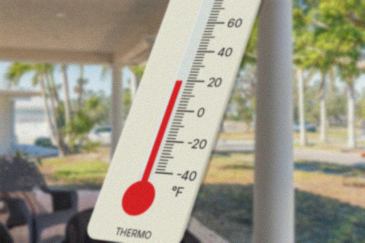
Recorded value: 20 °F
